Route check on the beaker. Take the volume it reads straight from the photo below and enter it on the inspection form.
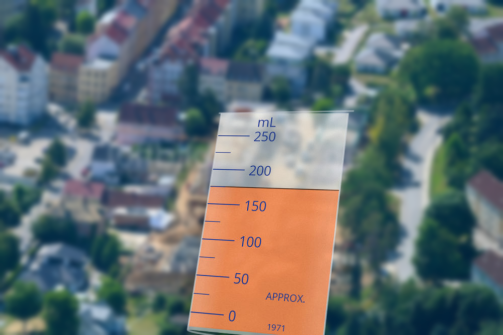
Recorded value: 175 mL
